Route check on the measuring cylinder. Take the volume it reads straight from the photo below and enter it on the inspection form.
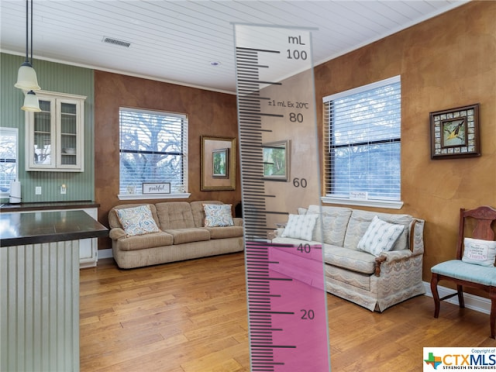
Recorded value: 40 mL
